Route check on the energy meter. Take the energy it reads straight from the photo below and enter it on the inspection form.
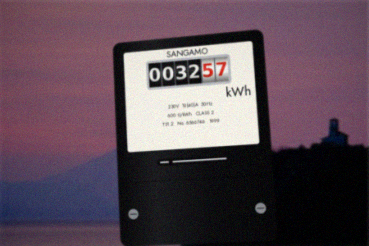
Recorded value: 32.57 kWh
